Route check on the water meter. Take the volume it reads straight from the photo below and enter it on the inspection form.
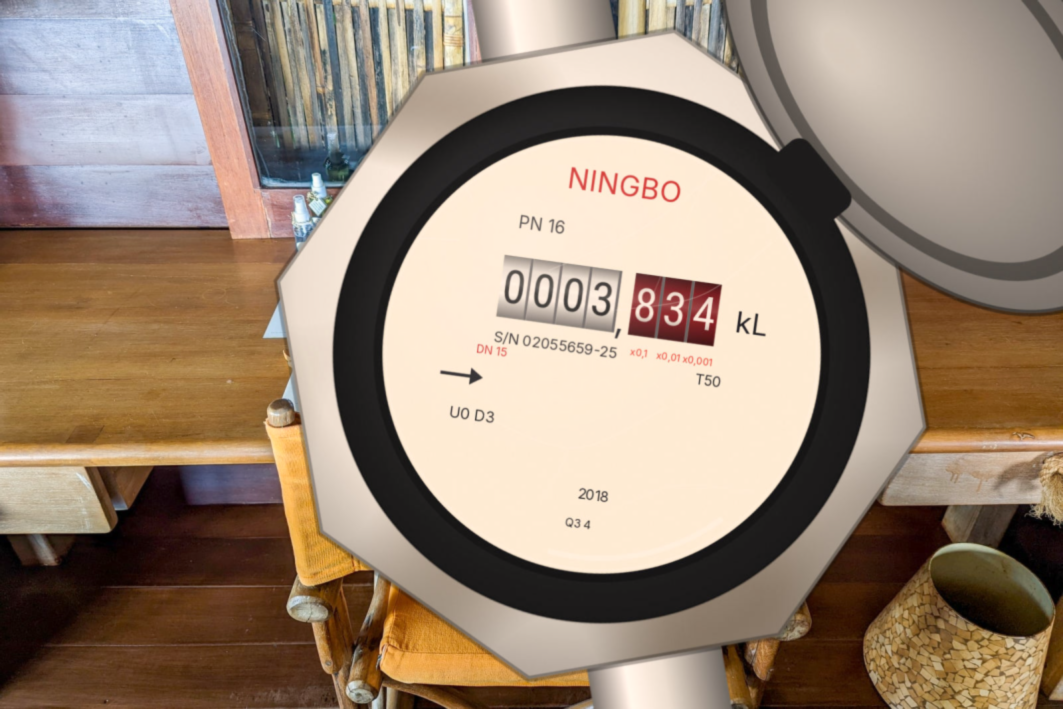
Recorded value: 3.834 kL
